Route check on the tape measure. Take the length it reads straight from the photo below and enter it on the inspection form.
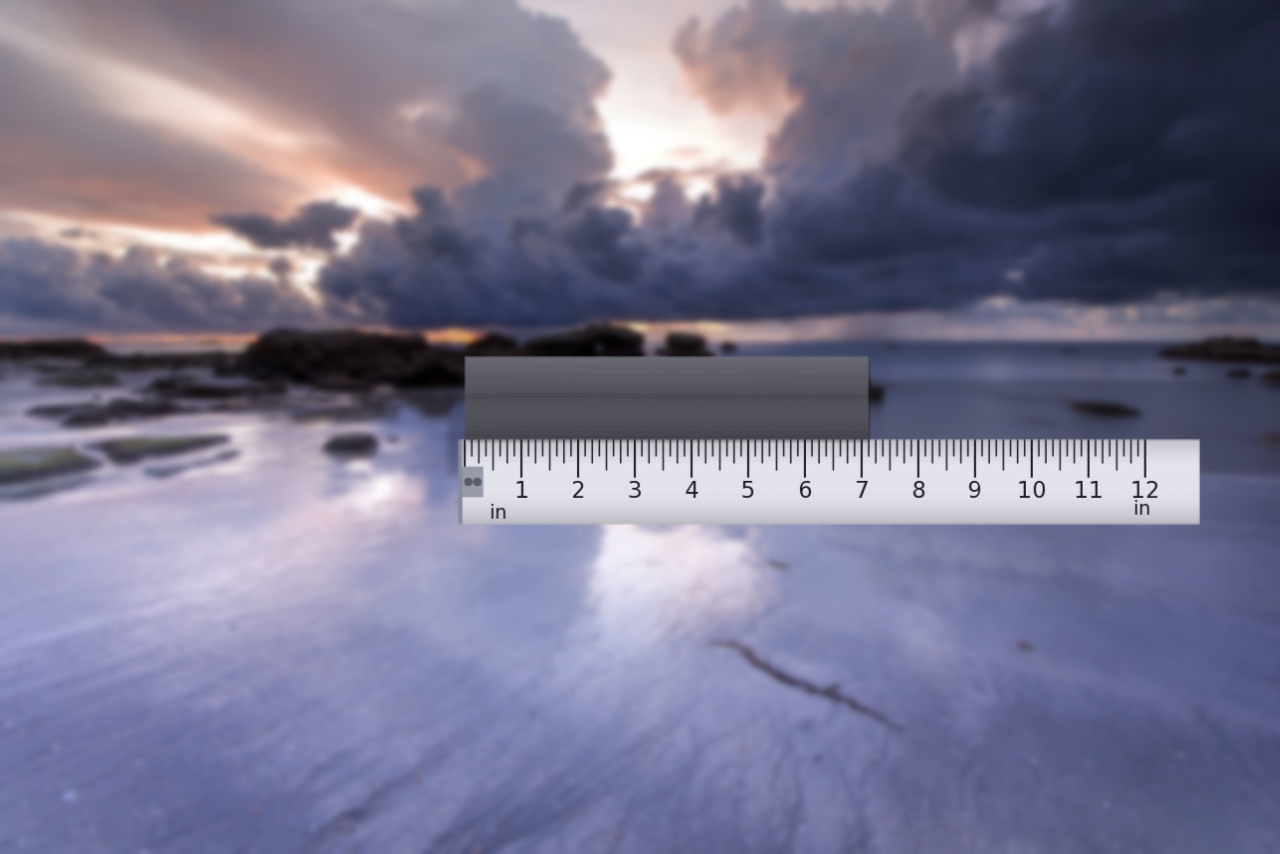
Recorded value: 7.125 in
